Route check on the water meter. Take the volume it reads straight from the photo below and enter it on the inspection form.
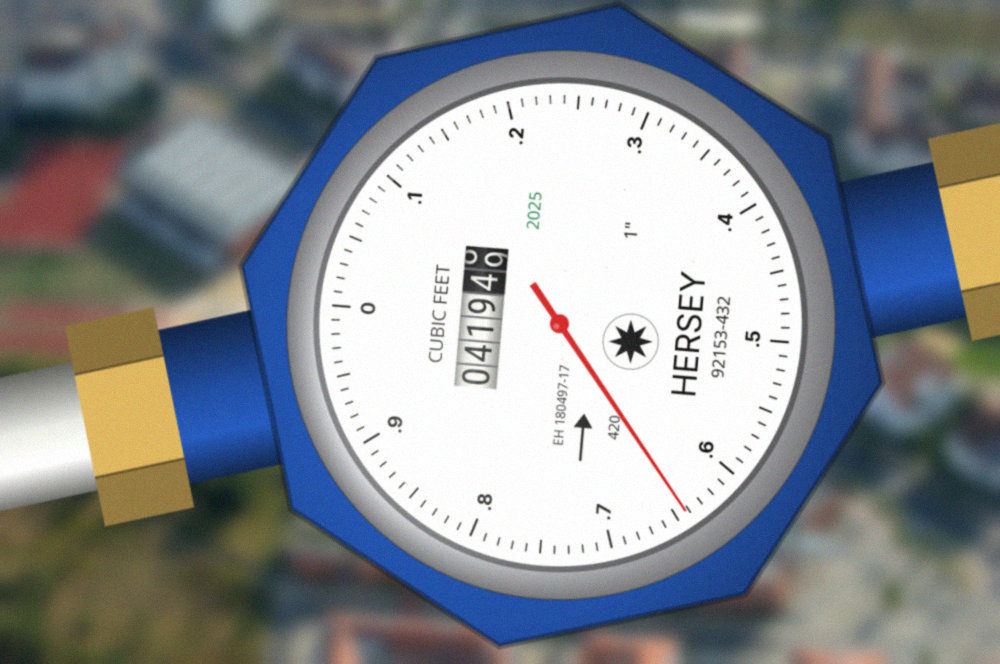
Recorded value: 41948.64 ft³
